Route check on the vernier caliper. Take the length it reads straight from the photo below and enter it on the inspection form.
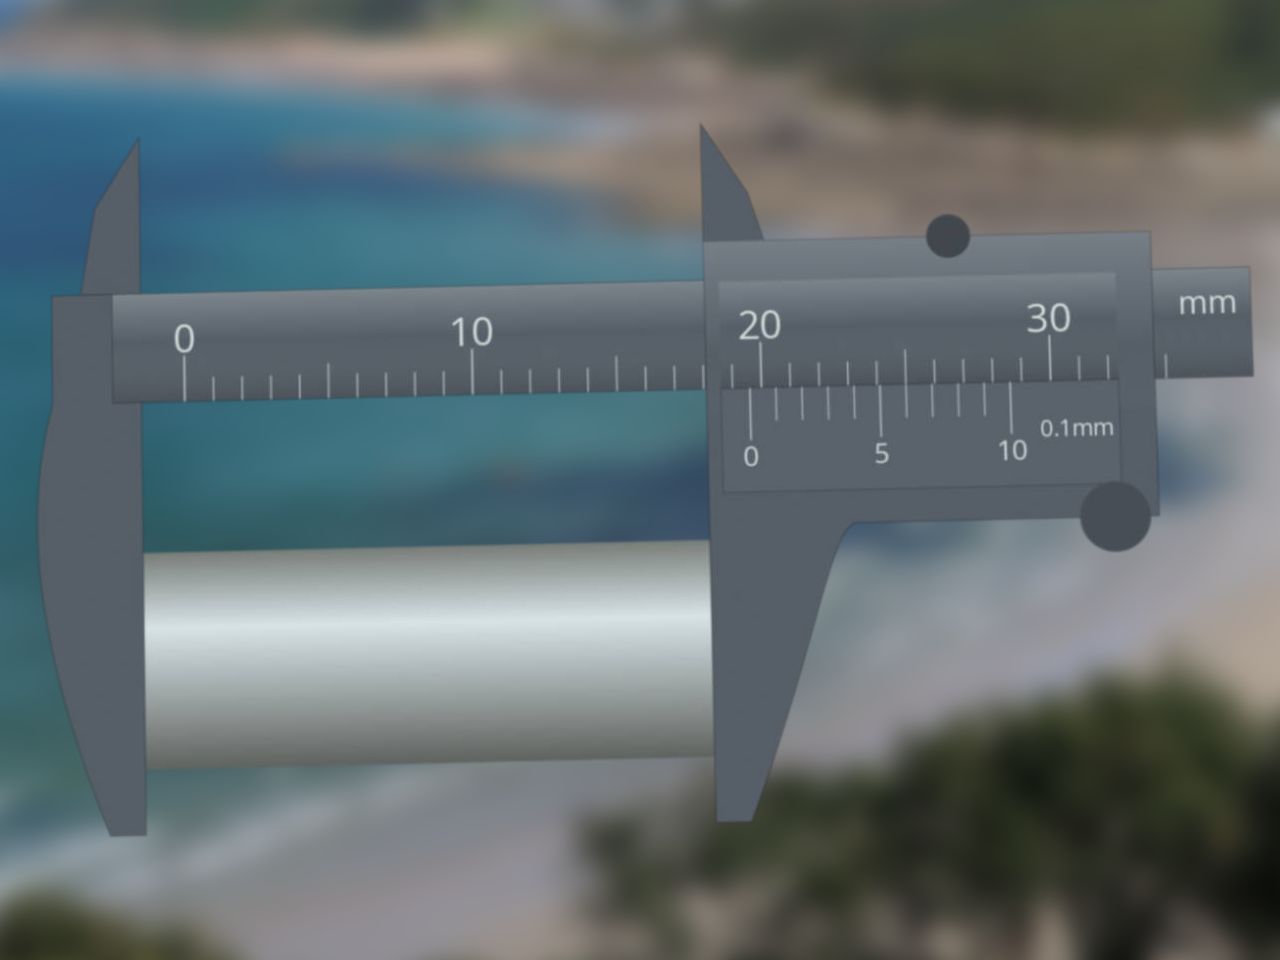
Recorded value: 19.6 mm
